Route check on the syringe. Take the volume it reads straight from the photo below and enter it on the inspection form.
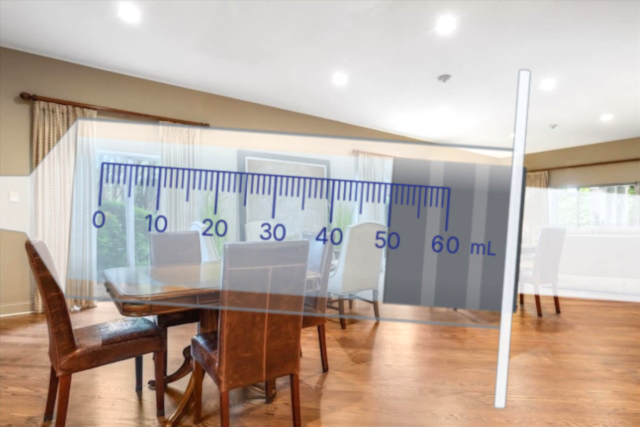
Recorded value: 50 mL
